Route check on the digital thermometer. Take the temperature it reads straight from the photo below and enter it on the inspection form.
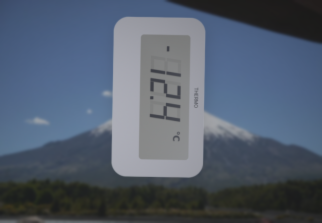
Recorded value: -12.4 °C
